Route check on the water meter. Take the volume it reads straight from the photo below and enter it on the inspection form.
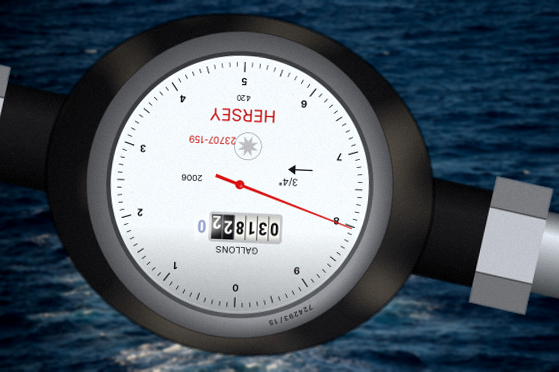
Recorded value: 318218.0 gal
